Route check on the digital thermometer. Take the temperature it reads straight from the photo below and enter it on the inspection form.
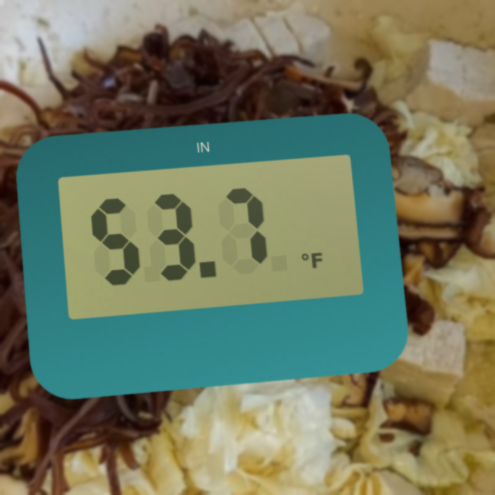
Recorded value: 53.7 °F
